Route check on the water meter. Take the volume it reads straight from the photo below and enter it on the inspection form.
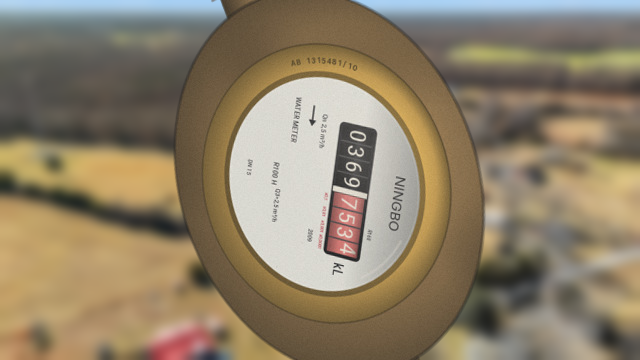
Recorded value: 369.7534 kL
